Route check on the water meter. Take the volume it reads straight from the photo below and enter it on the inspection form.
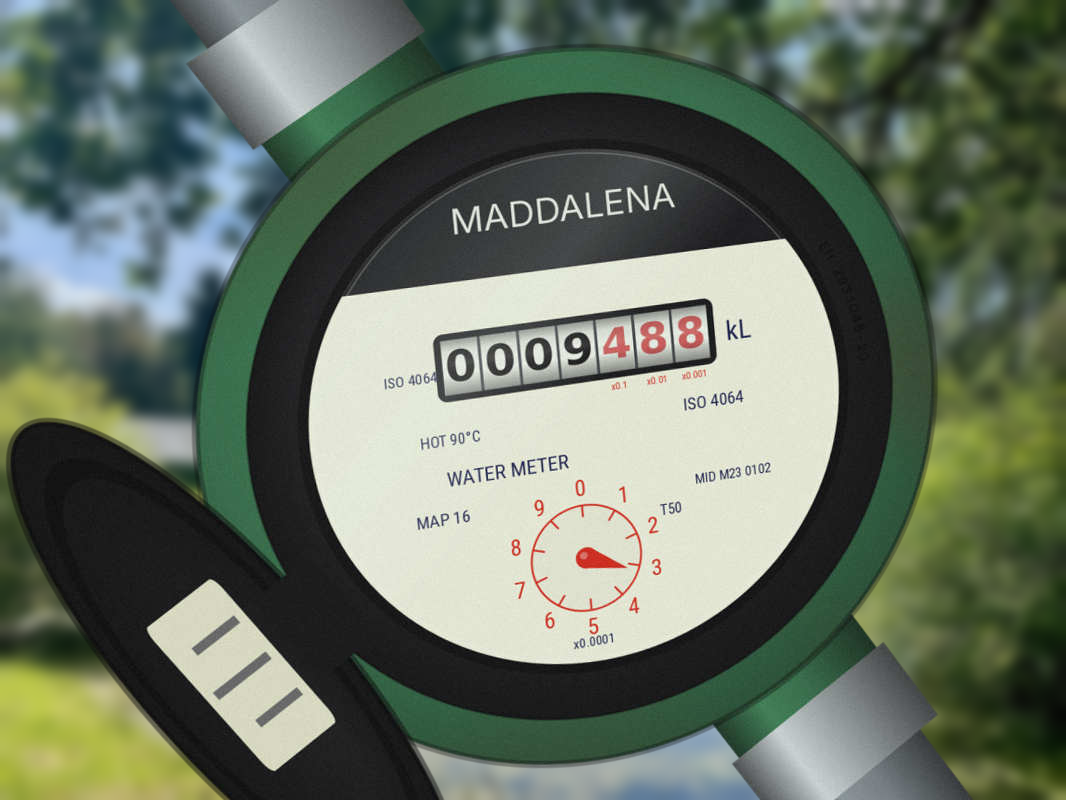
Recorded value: 9.4883 kL
